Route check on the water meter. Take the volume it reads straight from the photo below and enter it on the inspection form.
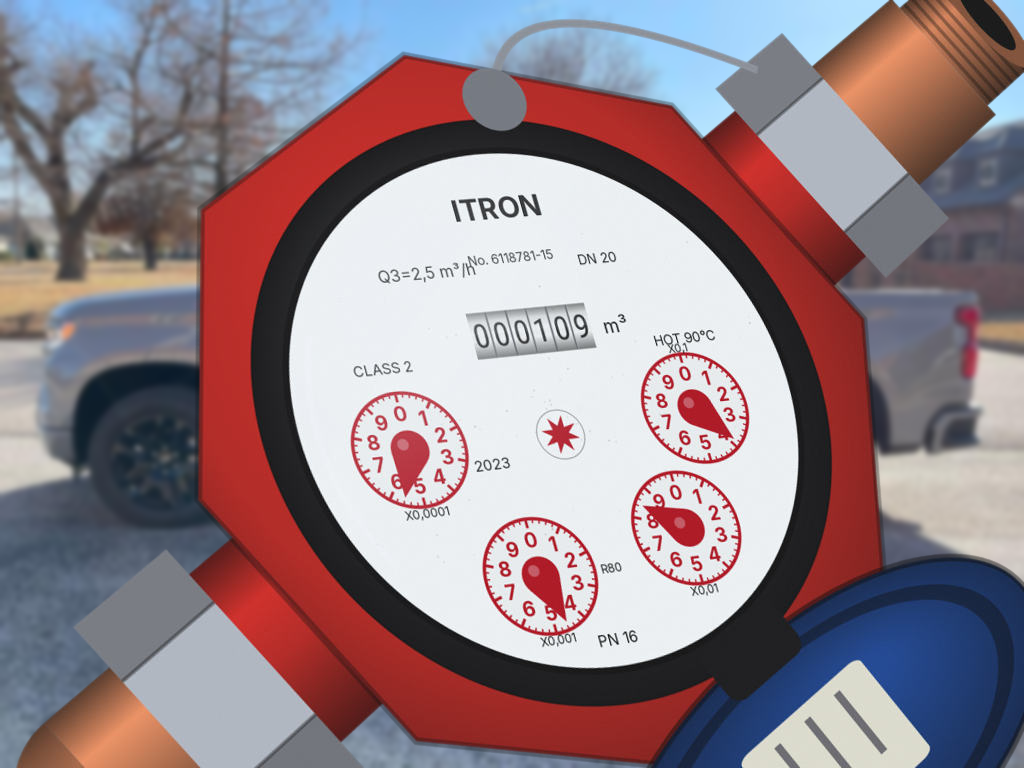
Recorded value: 109.3845 m³
